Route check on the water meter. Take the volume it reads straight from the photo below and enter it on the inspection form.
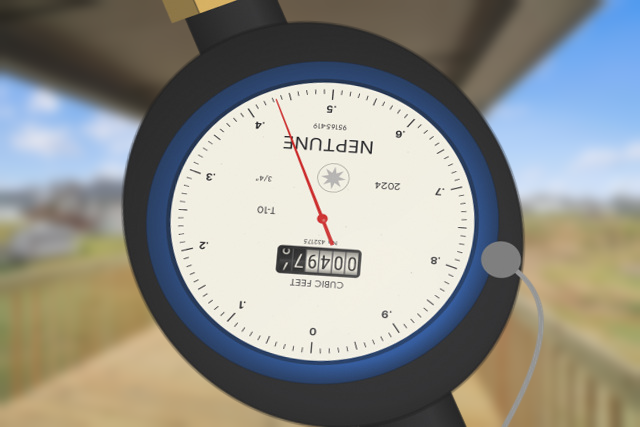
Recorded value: 4977.43 ft³
